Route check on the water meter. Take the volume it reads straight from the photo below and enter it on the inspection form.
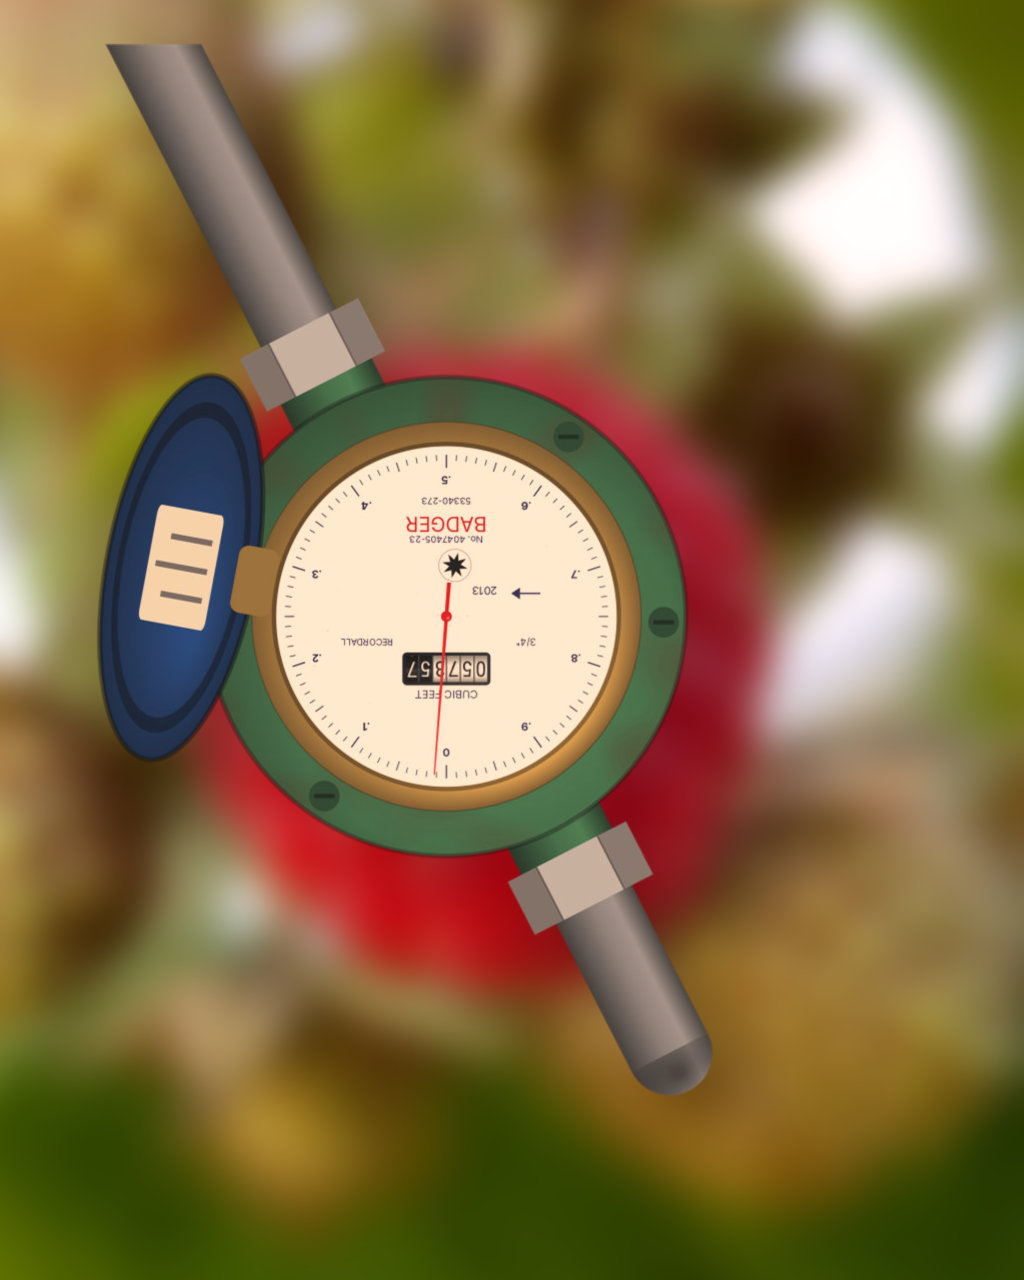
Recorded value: 57357.01 ft³
